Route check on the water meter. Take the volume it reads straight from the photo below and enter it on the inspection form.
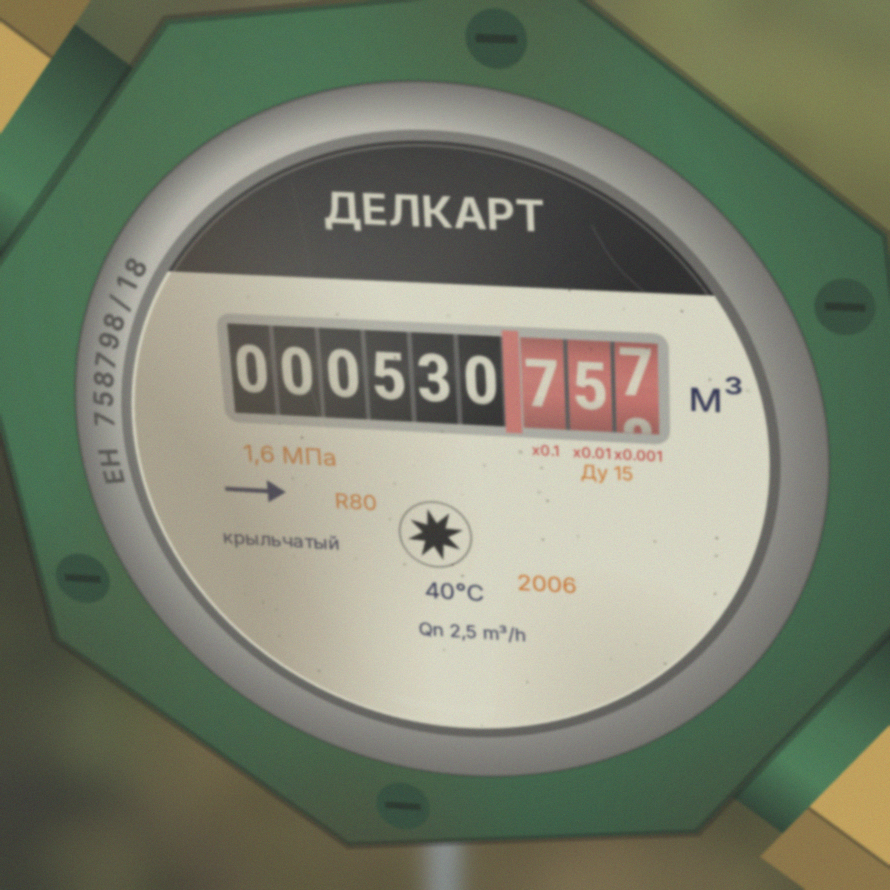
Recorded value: 530.757 m³
